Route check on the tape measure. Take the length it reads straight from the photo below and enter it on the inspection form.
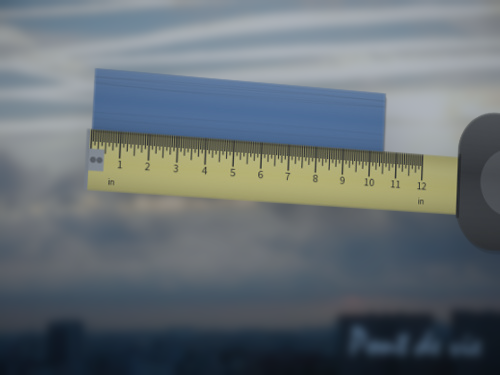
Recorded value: 10.5 in
